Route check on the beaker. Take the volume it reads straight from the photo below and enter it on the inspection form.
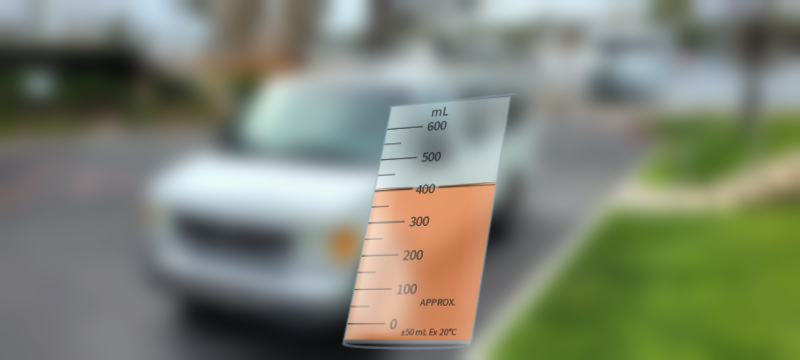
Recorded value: 400 mL
